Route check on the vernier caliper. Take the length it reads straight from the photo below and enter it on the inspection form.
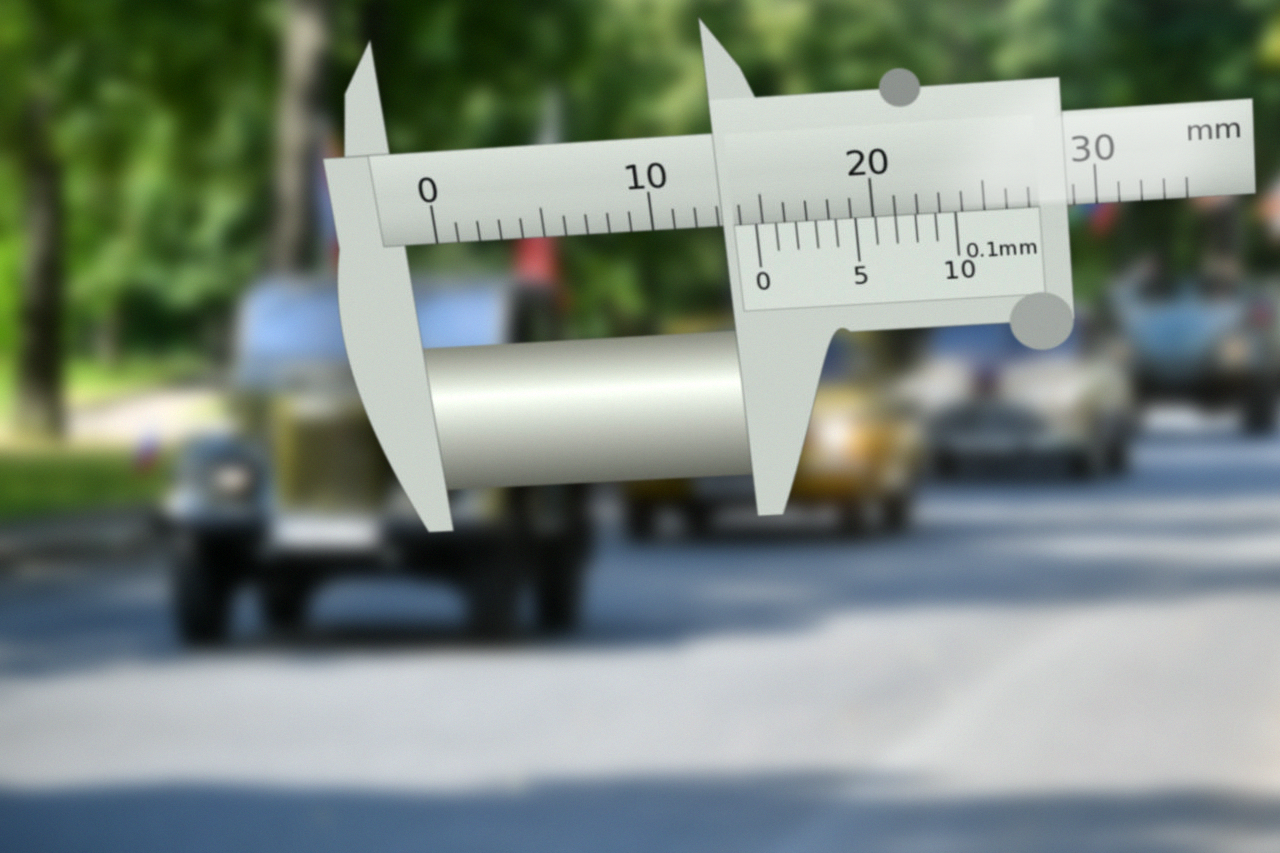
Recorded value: 14.7 mm
